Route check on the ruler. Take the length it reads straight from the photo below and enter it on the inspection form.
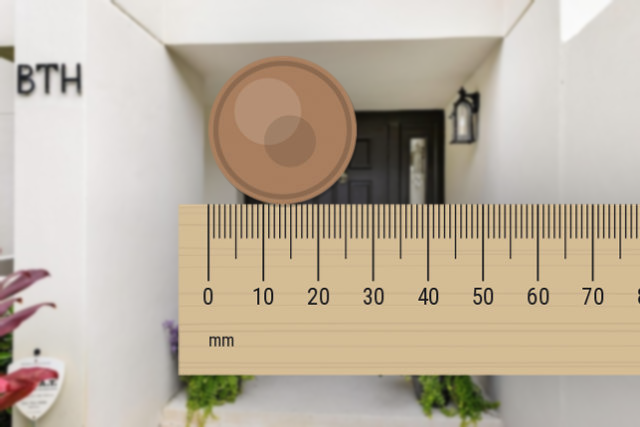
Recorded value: 27 mm
